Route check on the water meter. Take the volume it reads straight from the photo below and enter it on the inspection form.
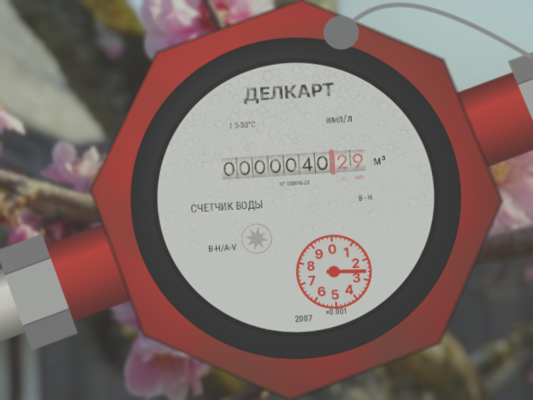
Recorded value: 40.292 m³
